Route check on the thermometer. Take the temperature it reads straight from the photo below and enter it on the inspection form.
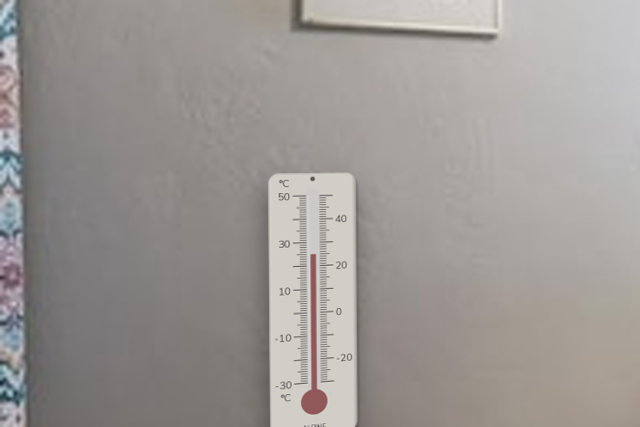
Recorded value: 25 °C
